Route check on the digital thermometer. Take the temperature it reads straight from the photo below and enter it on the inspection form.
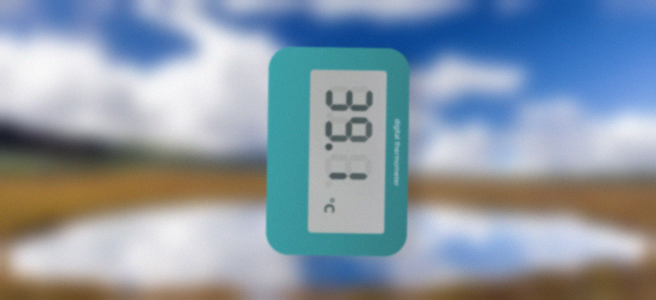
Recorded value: 39.1 °C
